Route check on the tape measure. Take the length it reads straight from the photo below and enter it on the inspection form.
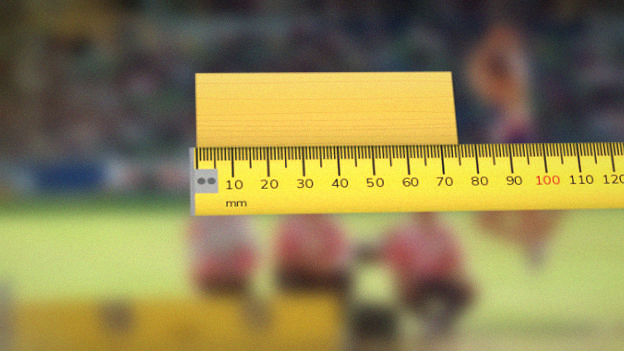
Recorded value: 75 mm
